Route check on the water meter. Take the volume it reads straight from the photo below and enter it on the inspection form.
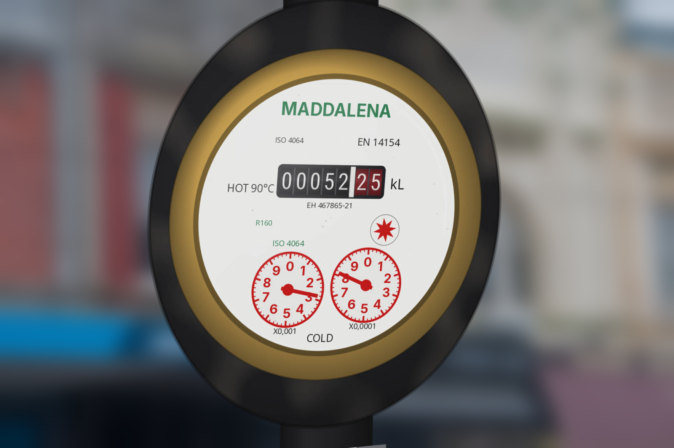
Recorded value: 52.2528 kL
